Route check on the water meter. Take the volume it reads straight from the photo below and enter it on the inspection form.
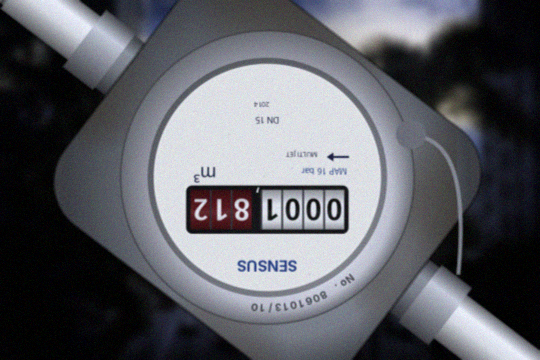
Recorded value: 1.812 m³
